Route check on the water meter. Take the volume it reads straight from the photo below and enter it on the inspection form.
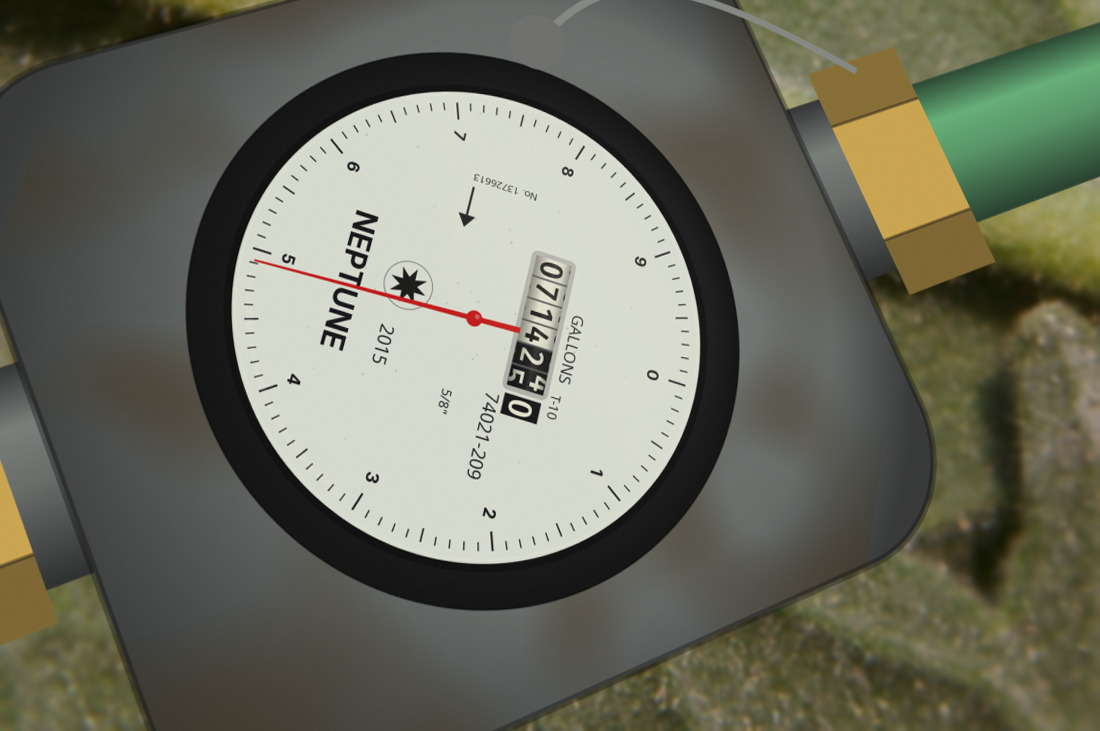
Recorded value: 714244.9 gal
